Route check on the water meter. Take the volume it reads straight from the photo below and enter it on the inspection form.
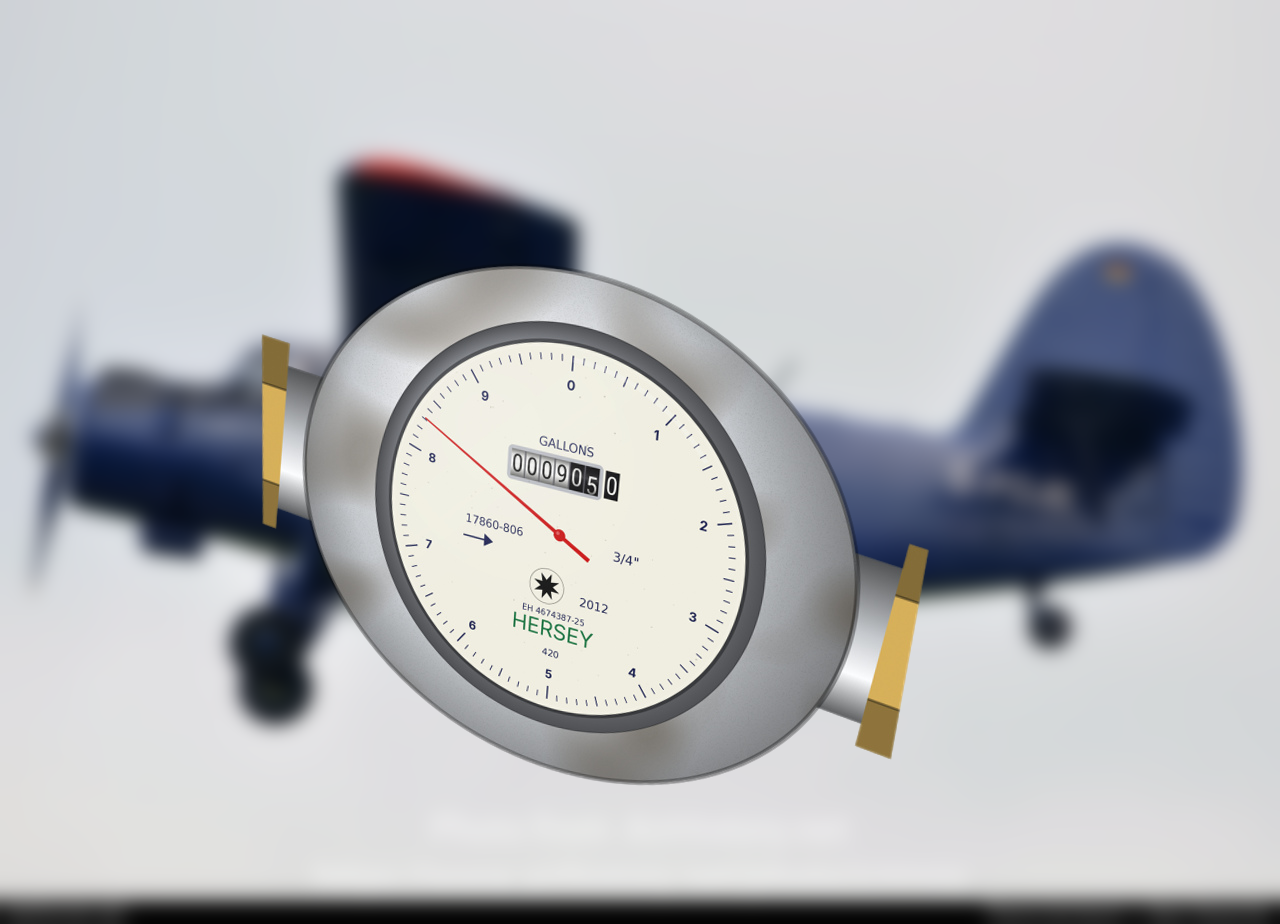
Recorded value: 9048.3 gal
